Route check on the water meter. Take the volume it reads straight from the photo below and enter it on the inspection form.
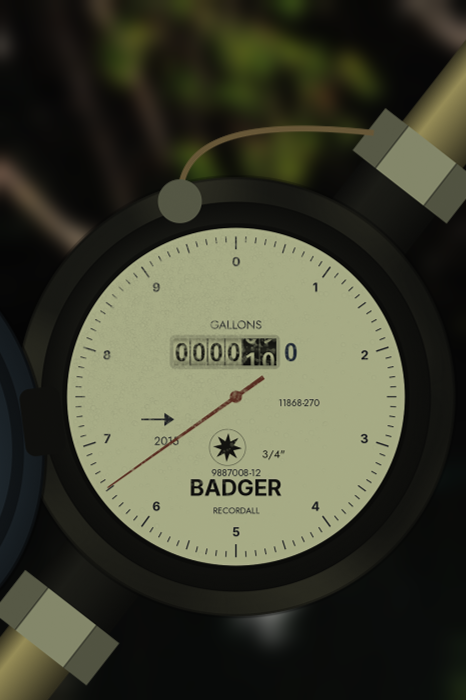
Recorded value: 96.5 gal
